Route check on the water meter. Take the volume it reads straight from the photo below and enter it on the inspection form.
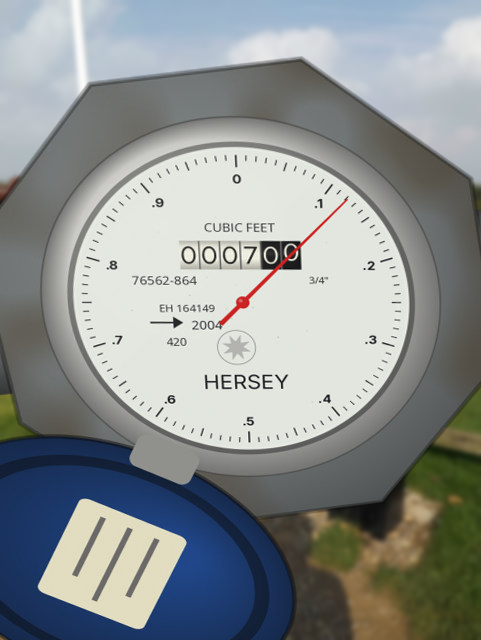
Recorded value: 700.12 ft³
